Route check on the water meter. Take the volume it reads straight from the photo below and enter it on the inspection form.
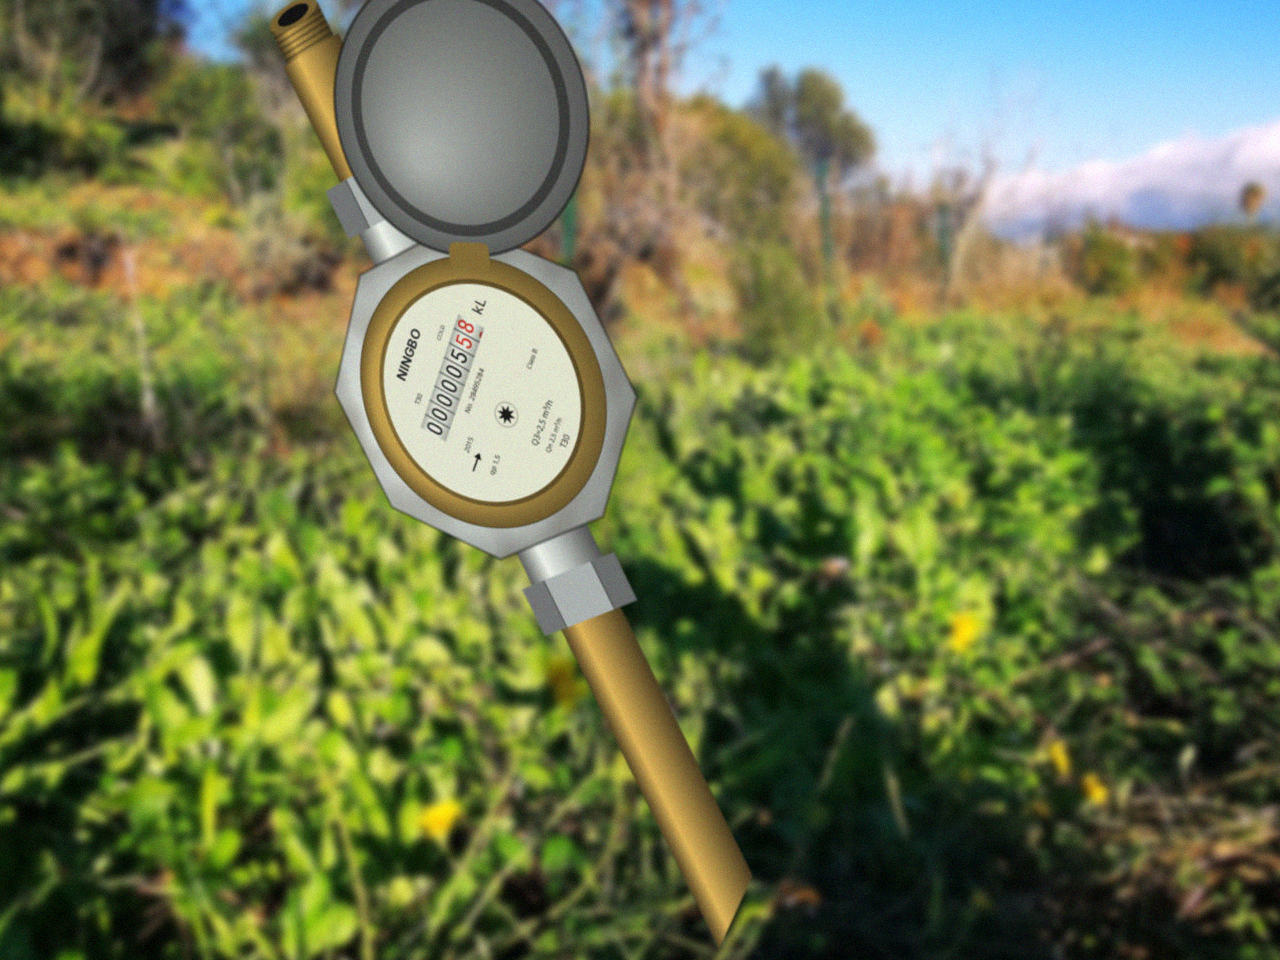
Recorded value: 5.58 kL
